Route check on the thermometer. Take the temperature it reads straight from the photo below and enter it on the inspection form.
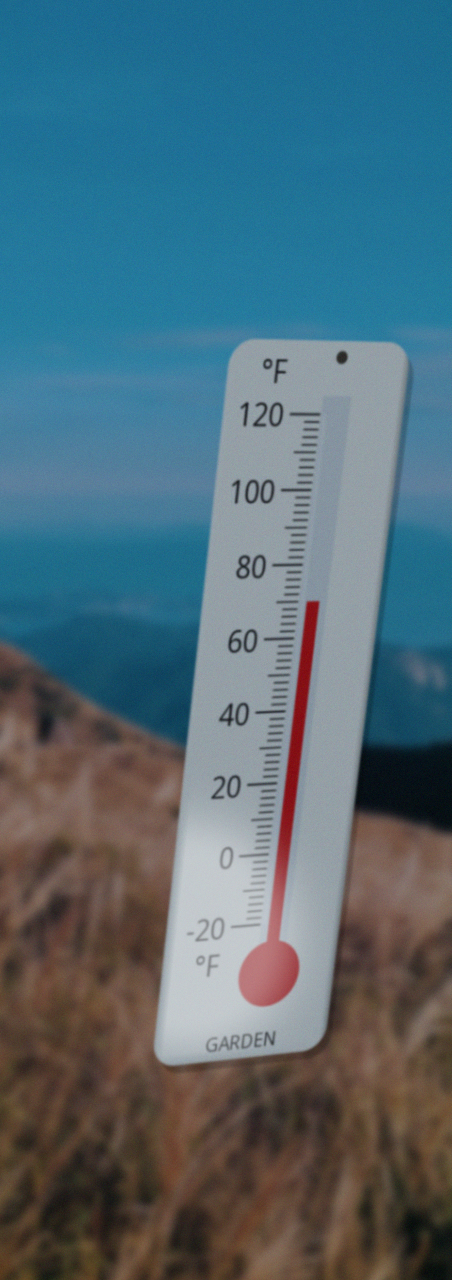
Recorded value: 70 °F
